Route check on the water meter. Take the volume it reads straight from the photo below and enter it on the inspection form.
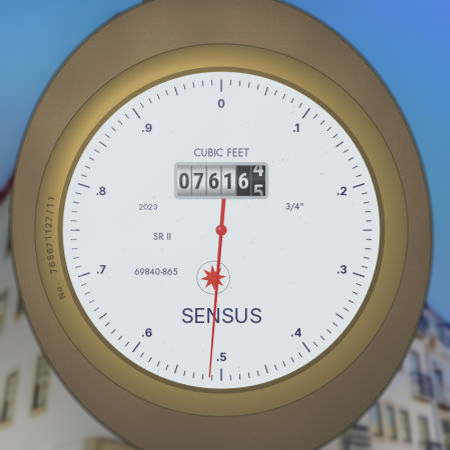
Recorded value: 76164.51 ft³
